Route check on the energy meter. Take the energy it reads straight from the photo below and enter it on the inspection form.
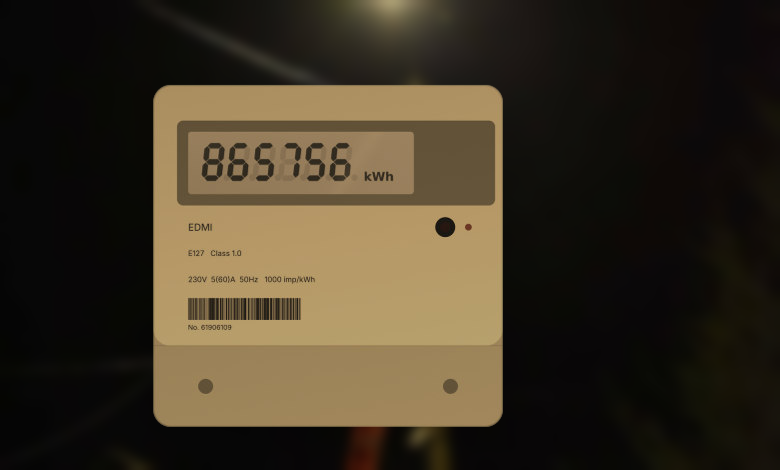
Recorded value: 865756 kWh
